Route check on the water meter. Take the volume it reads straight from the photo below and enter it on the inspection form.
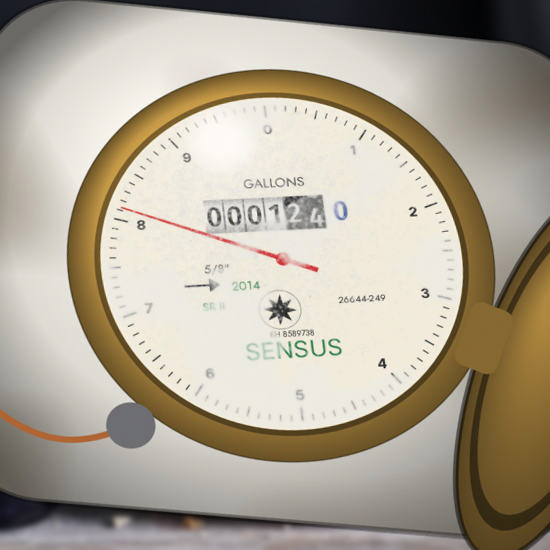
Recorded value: 1238.1 gal
